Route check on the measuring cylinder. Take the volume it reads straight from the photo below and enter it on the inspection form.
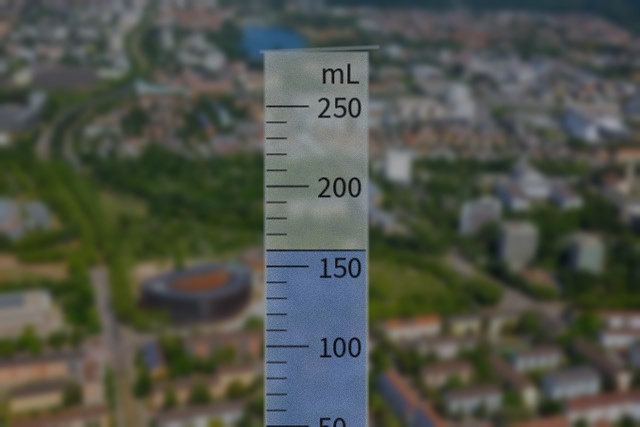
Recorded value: 160 mL
